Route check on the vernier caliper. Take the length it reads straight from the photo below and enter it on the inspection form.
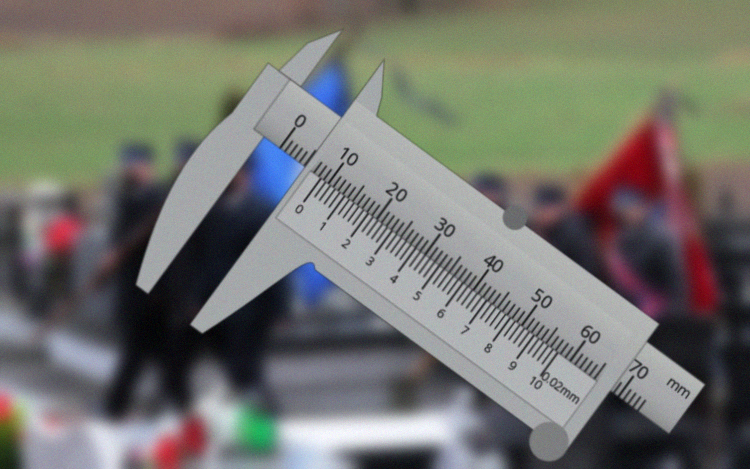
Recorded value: 8.5 mm
